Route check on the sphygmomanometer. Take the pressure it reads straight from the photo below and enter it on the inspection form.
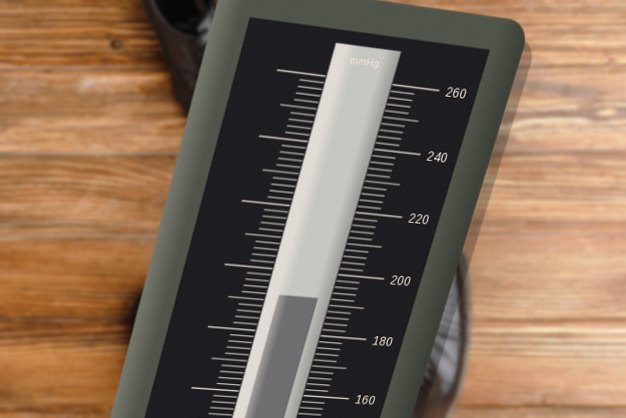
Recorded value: 192 mmHg
